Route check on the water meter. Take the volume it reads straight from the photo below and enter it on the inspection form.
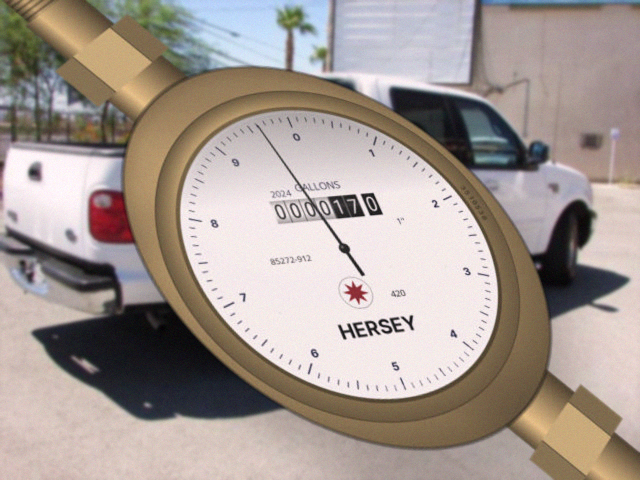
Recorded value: 169.6 gal
